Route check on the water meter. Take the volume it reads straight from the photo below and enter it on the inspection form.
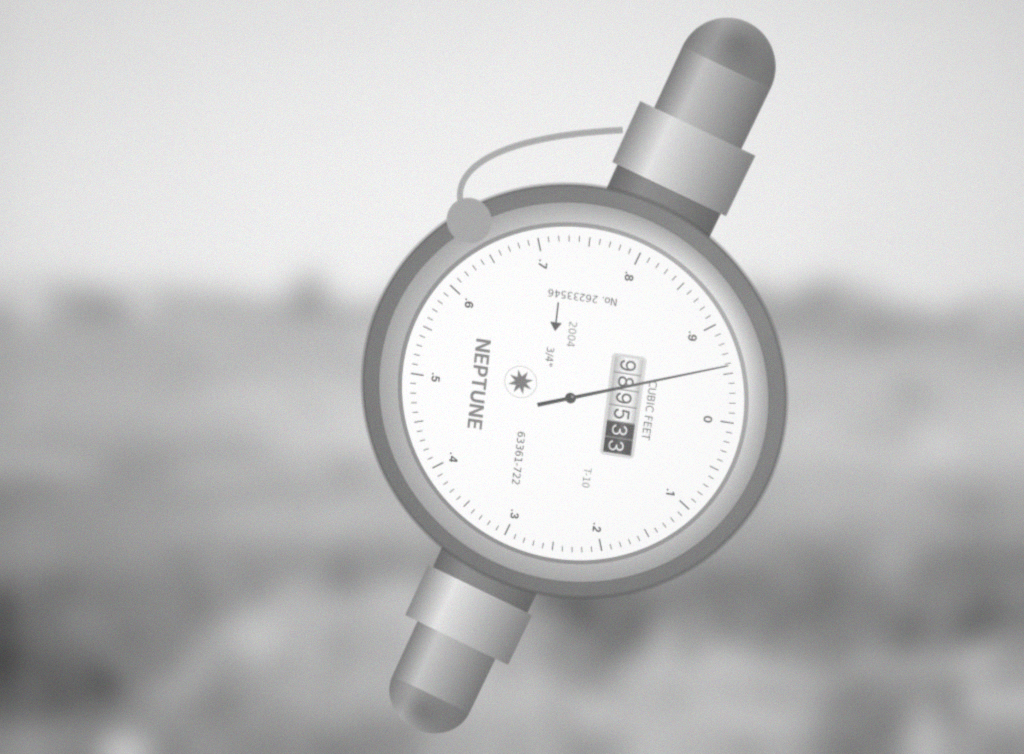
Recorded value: 989532.94 ft³
